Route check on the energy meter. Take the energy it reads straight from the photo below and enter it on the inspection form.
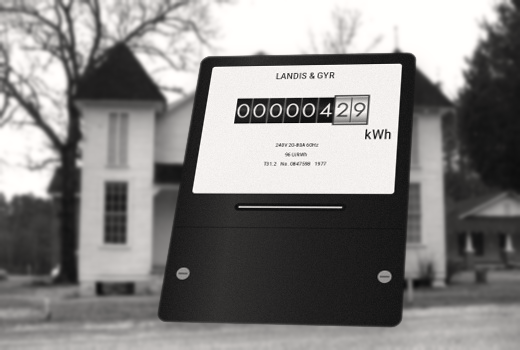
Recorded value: 4.29 kWh
